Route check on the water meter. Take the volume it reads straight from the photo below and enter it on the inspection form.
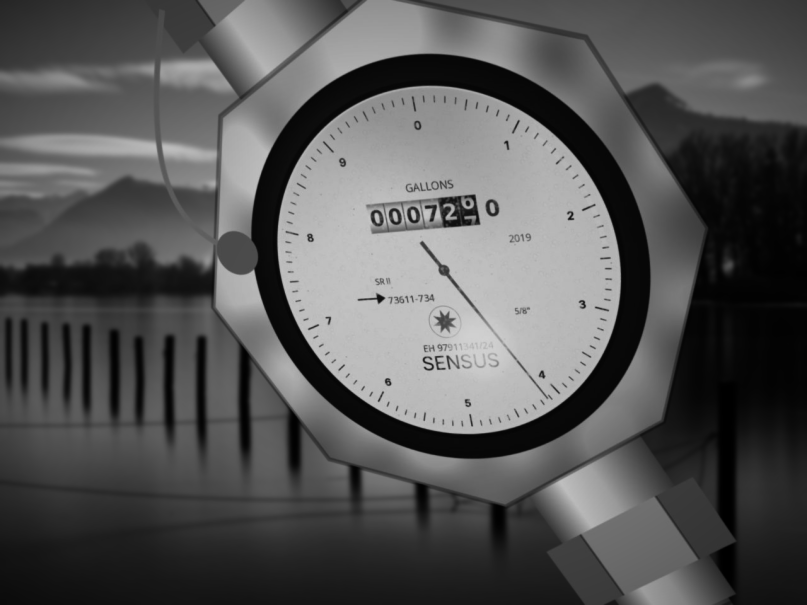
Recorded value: 7264.1 gal
